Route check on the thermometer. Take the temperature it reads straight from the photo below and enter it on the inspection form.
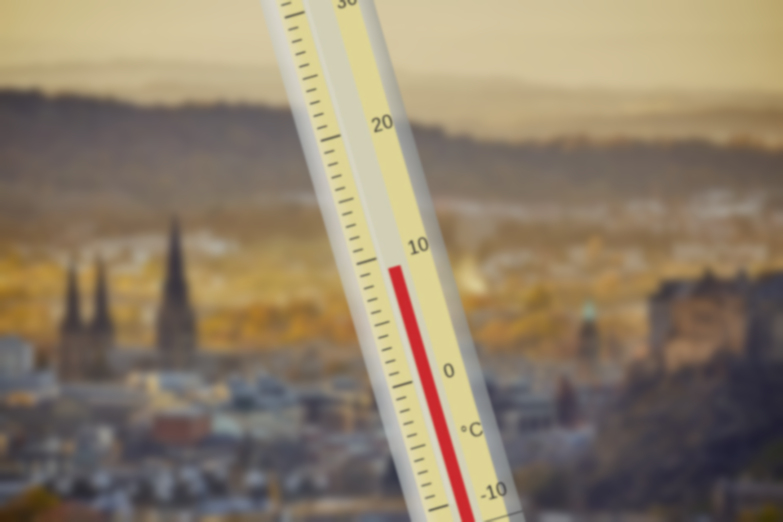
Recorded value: 9 °C
